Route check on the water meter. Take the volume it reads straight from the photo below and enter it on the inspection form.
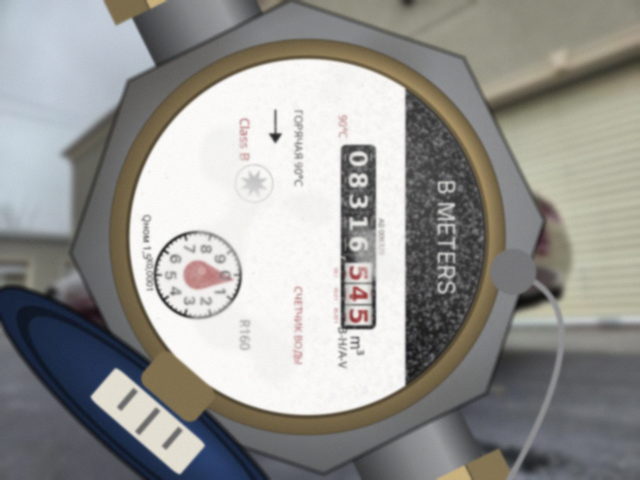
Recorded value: 8316.5450 m³
